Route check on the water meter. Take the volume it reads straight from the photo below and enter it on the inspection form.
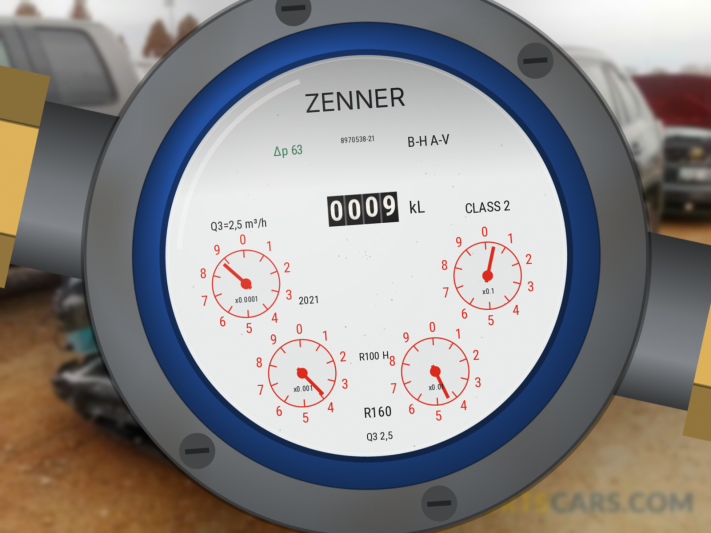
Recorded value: 9.0438 kL
